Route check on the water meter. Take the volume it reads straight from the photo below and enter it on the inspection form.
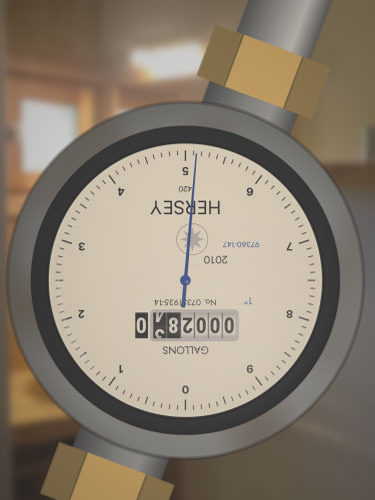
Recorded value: 2835.1 gal
